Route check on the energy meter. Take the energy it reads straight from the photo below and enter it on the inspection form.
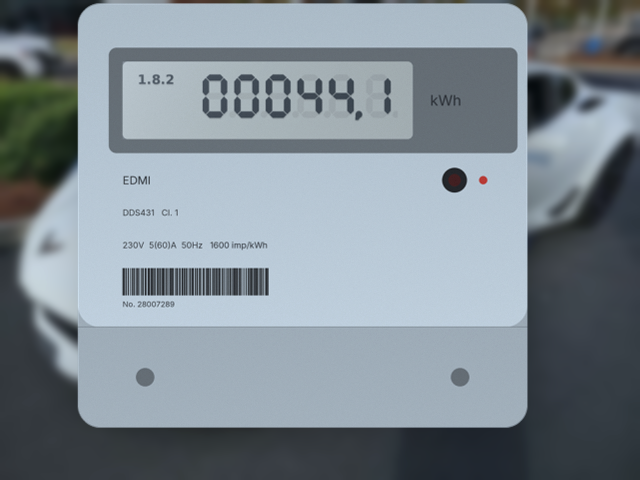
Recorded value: 44.1 kWh
